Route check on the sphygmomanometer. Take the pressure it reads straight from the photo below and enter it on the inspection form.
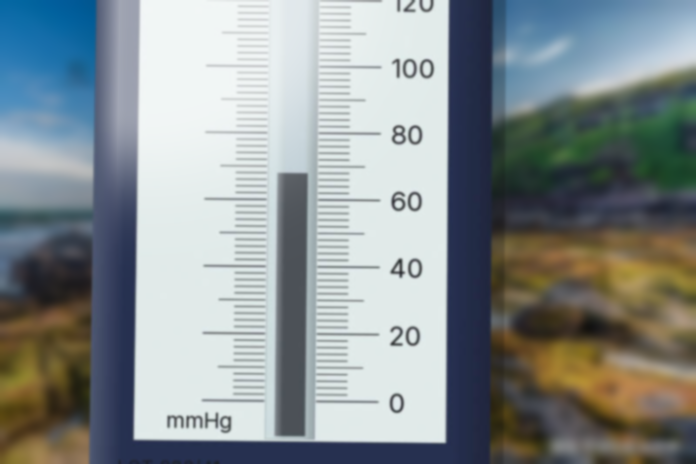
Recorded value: 68 mmHg
